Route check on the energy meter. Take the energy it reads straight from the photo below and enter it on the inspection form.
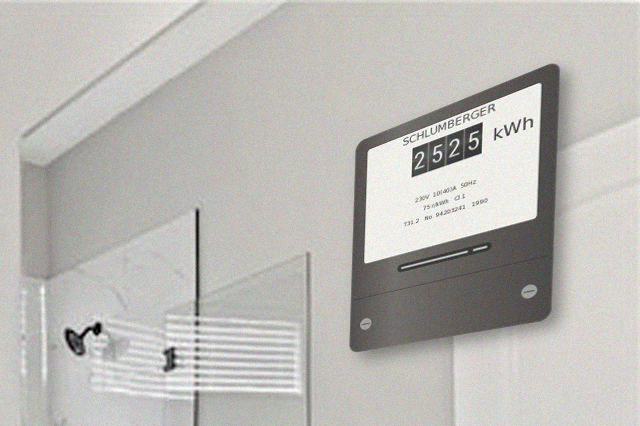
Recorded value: 2525 kWh
